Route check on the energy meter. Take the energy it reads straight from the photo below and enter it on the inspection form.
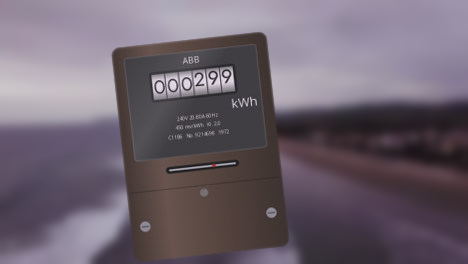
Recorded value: 299 kWh
